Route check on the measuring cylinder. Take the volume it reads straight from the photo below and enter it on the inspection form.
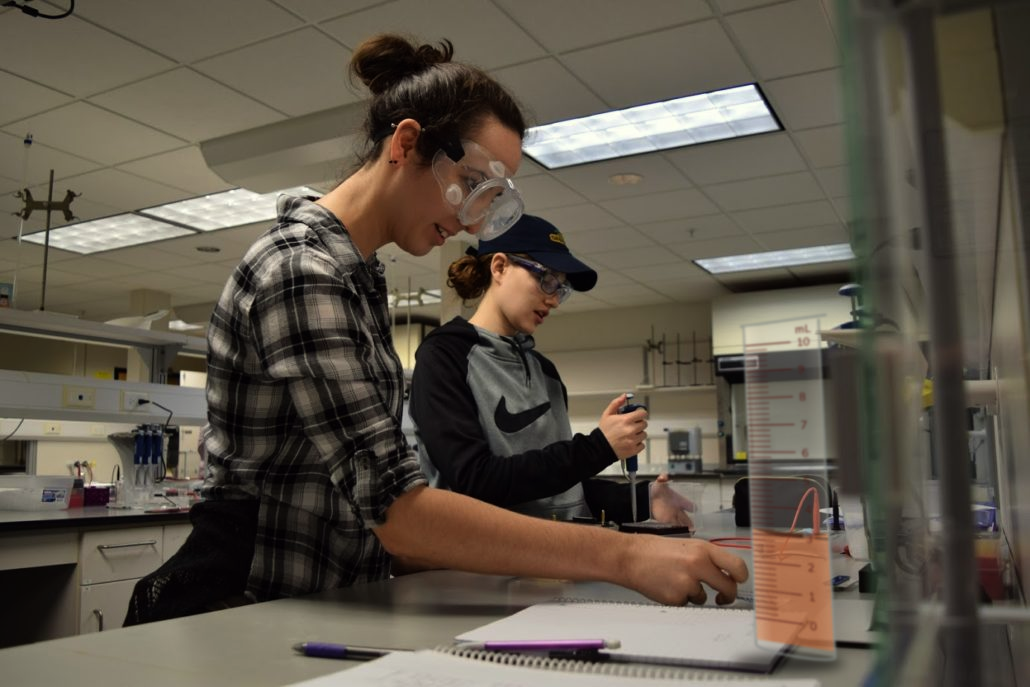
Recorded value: 3 mL
